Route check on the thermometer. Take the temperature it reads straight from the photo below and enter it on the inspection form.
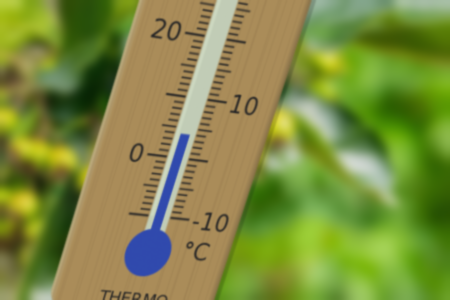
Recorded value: 4 °C
